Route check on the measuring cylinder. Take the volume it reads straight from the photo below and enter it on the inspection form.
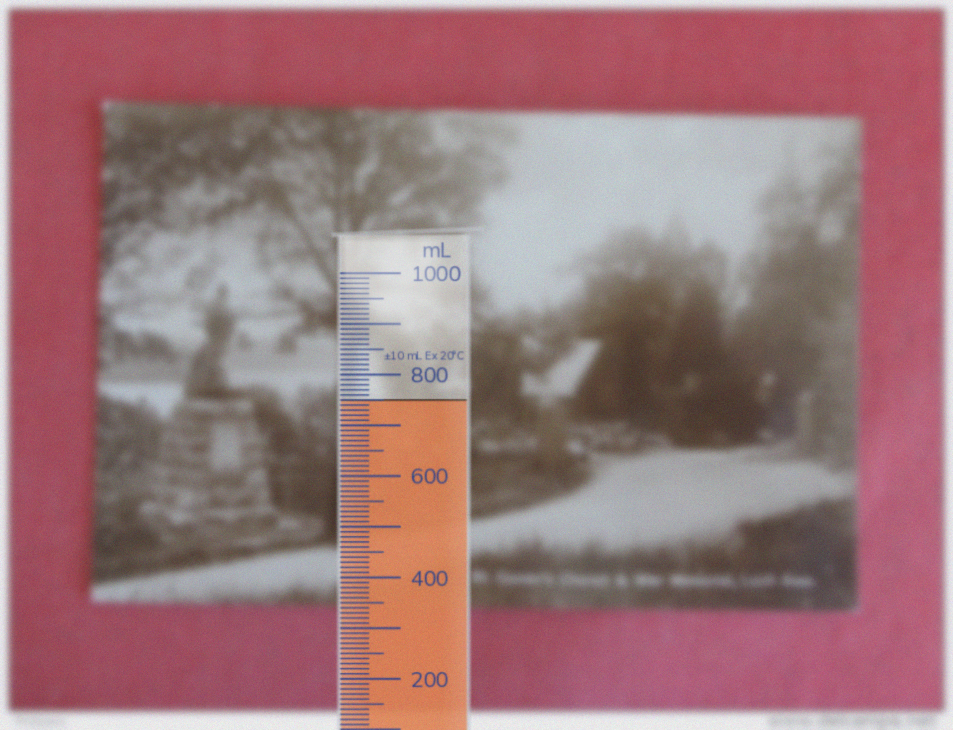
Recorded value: 750 mL
